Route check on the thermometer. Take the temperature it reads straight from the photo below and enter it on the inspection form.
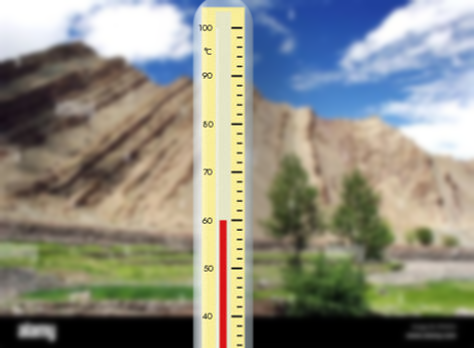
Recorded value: 60 °C
